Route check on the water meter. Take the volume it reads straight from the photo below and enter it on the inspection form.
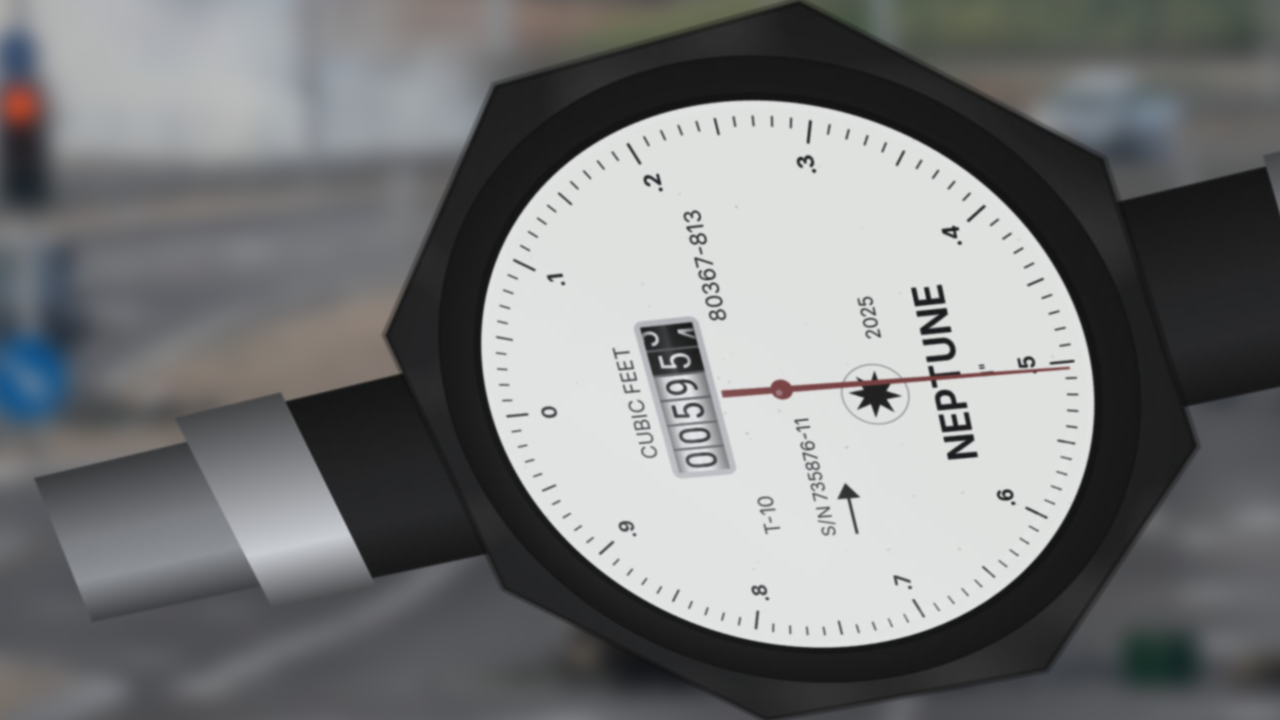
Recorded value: 5953.50 ft³
